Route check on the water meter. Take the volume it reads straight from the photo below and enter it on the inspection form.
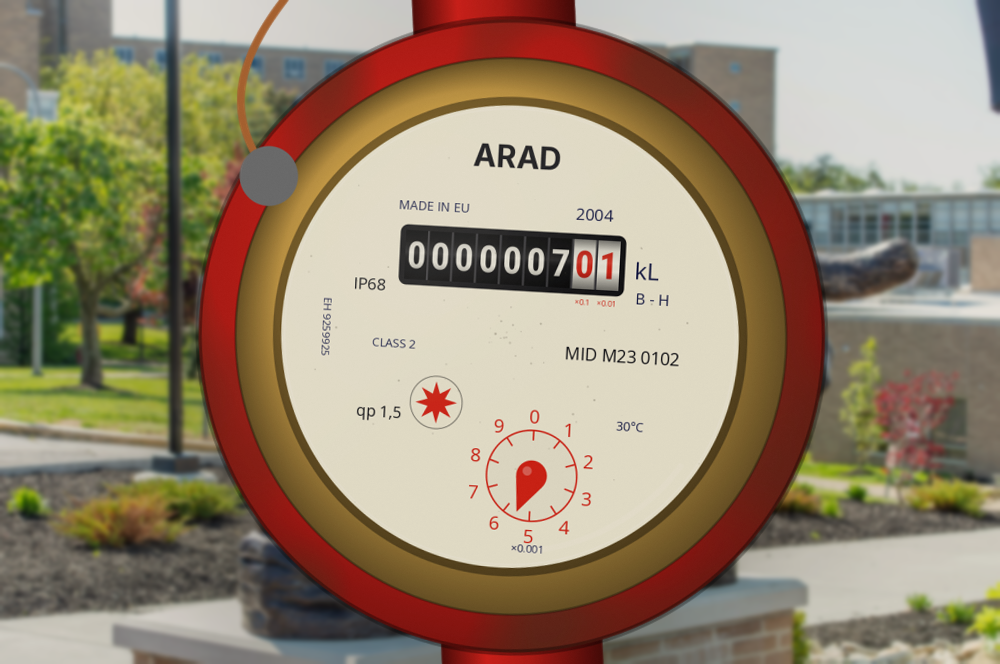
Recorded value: 7.015 kL
